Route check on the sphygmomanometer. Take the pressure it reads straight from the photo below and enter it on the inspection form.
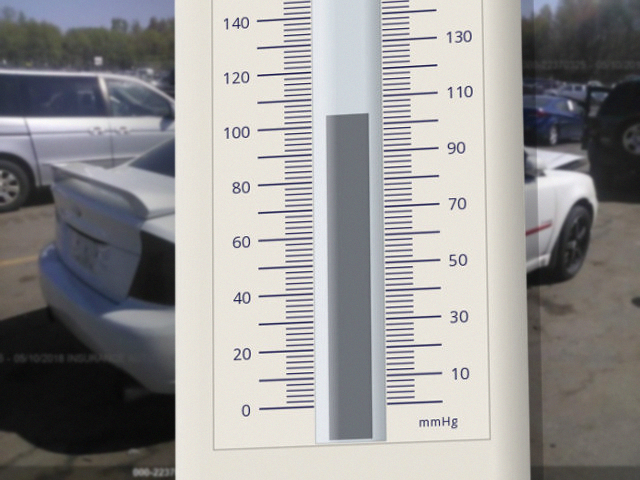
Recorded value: 104 mmHg
